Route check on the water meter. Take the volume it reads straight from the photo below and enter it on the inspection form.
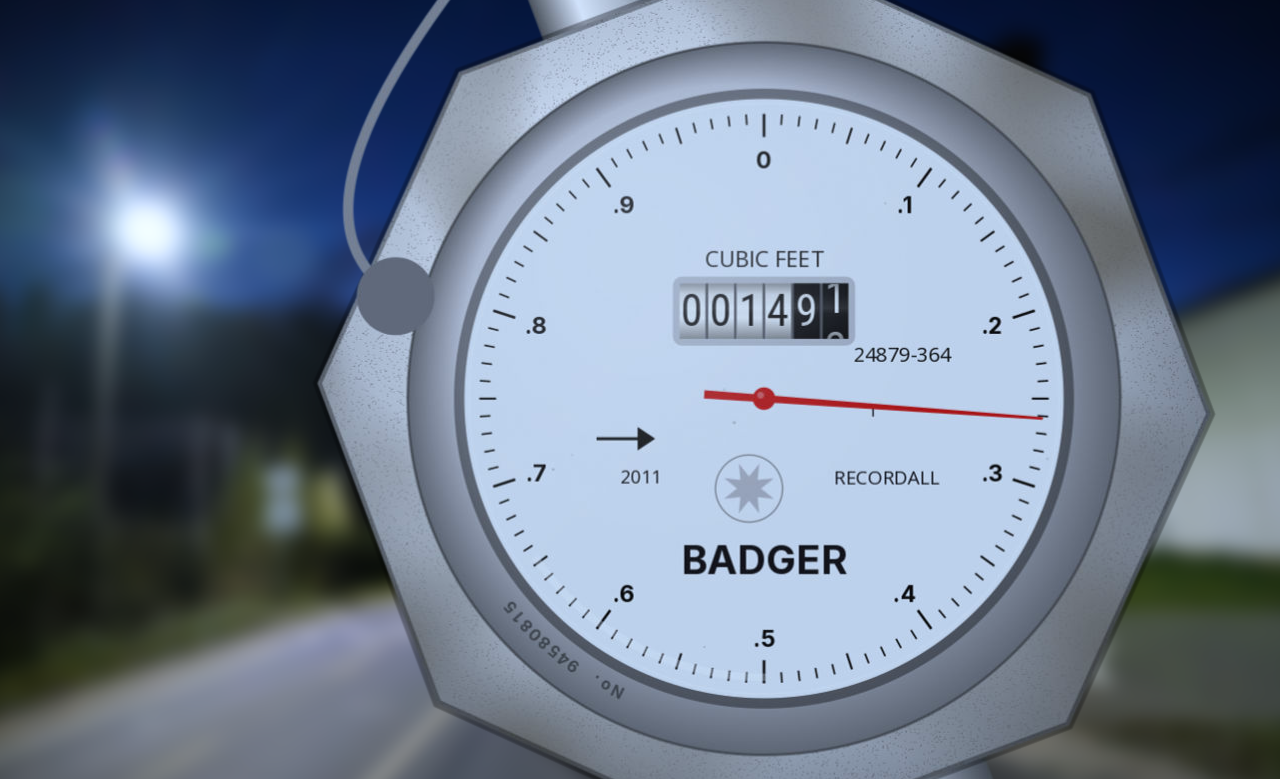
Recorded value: 1491.26 ft³
